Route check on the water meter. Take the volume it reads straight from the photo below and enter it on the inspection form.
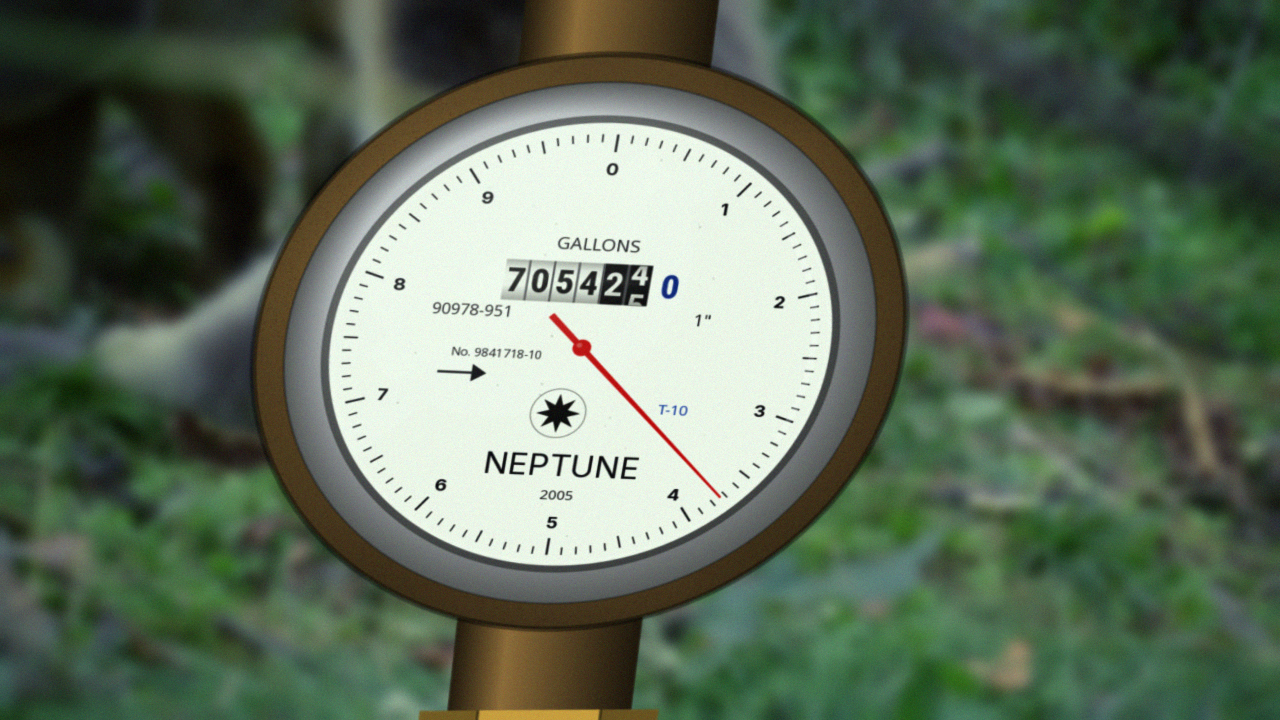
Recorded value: 7054243.7 gal
